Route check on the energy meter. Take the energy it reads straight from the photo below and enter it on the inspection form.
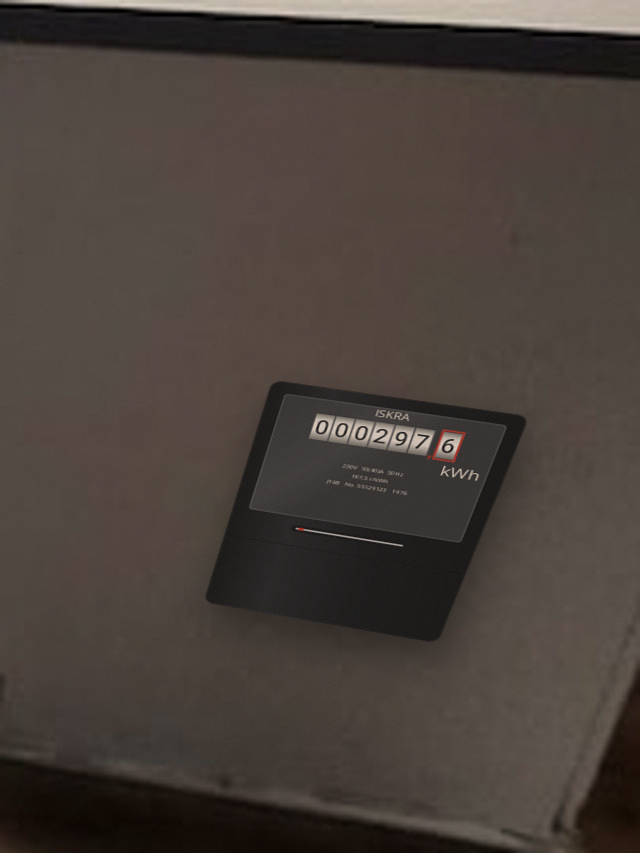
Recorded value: 297.6 kWh
